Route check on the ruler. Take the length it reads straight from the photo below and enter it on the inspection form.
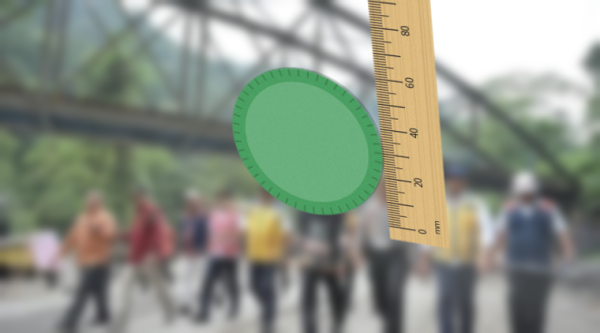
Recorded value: 60 mm
